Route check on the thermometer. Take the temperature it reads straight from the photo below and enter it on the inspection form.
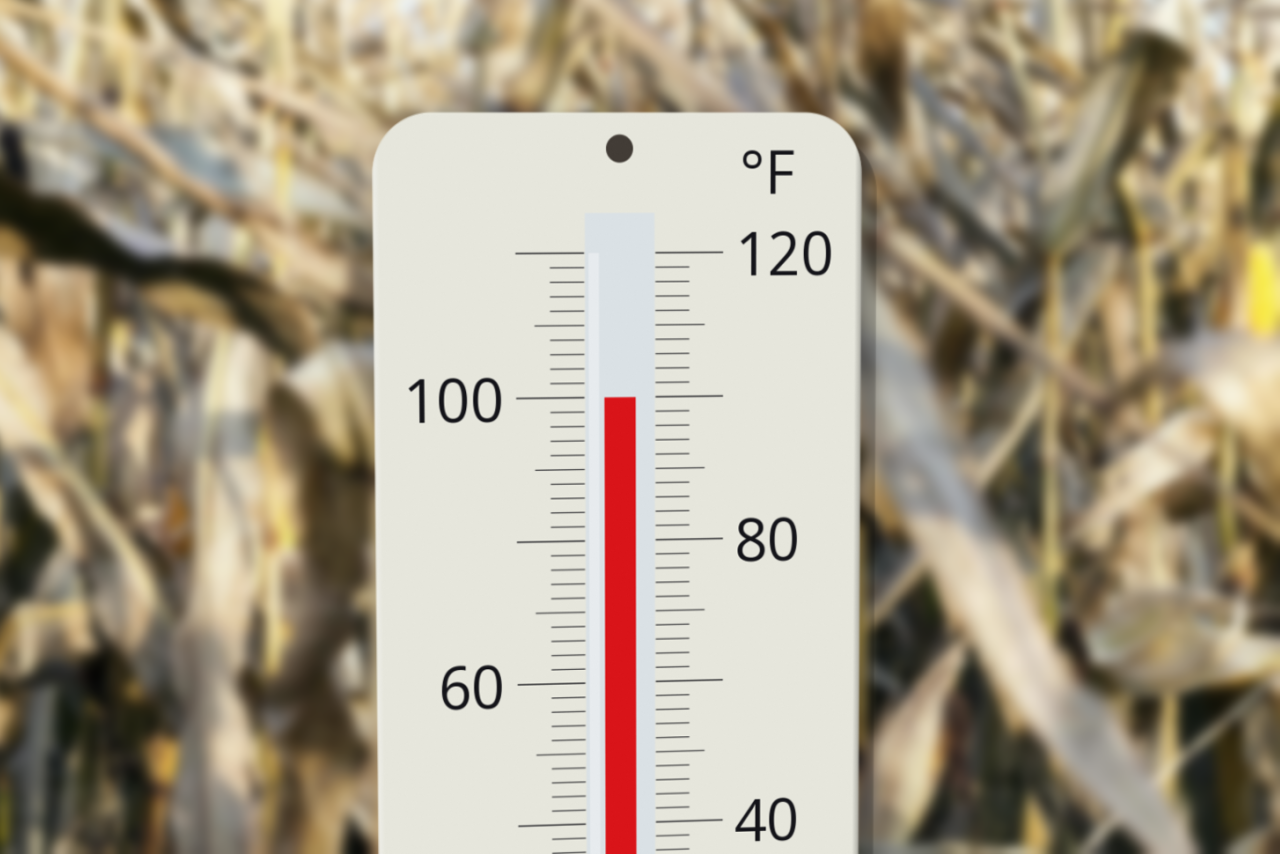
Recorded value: 100 °F
